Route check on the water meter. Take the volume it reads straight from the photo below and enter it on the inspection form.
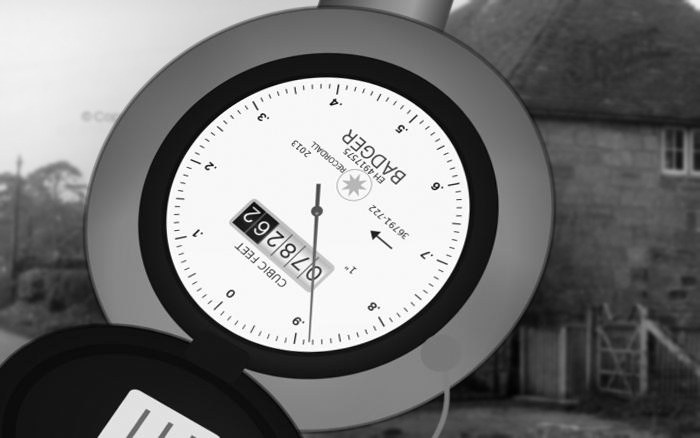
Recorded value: 78261.88 ft³
